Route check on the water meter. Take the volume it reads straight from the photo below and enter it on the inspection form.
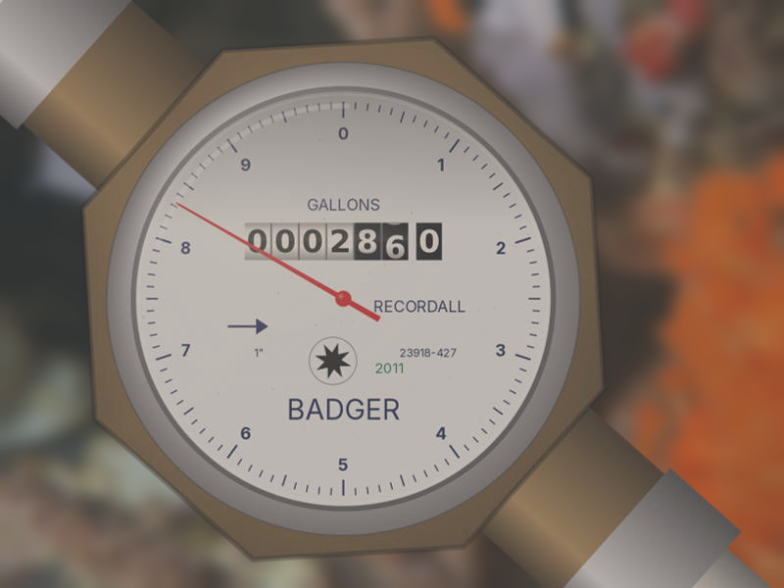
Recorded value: 2858.3 gal
